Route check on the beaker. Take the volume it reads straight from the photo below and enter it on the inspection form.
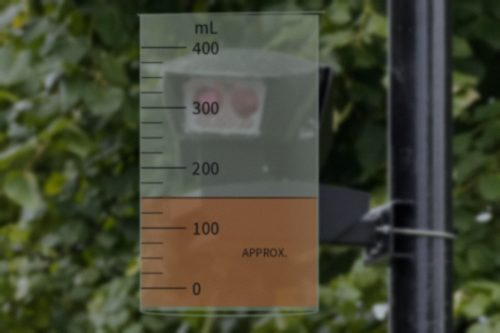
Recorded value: 150 mL
